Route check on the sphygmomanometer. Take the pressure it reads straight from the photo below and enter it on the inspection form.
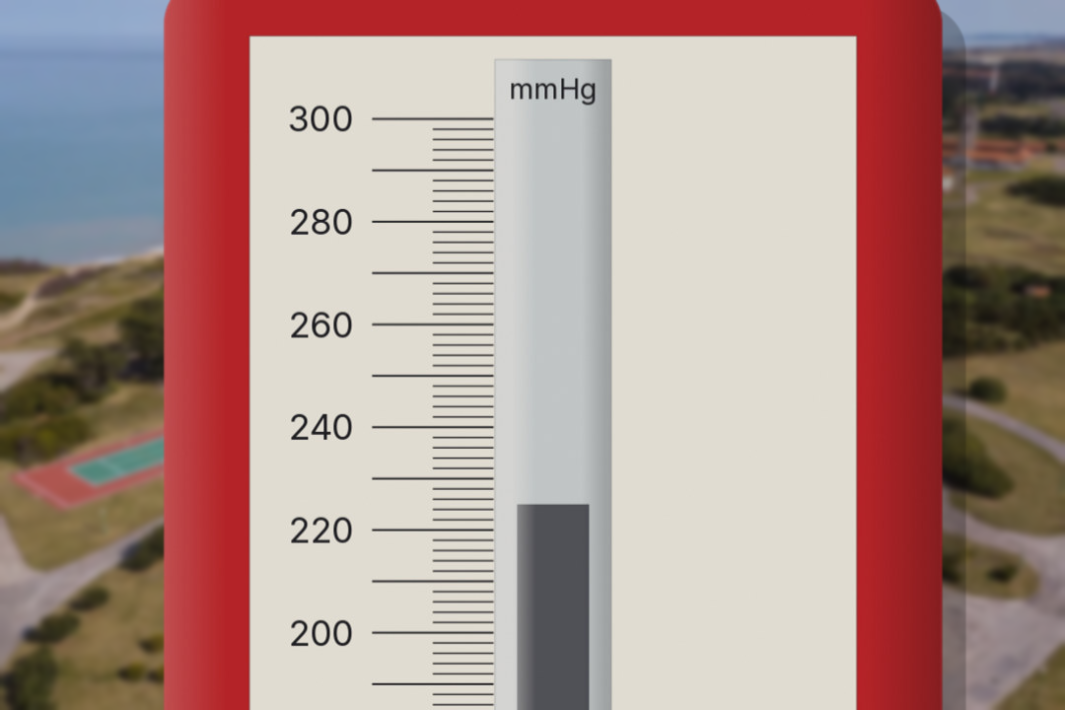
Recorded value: 225 mmHg
